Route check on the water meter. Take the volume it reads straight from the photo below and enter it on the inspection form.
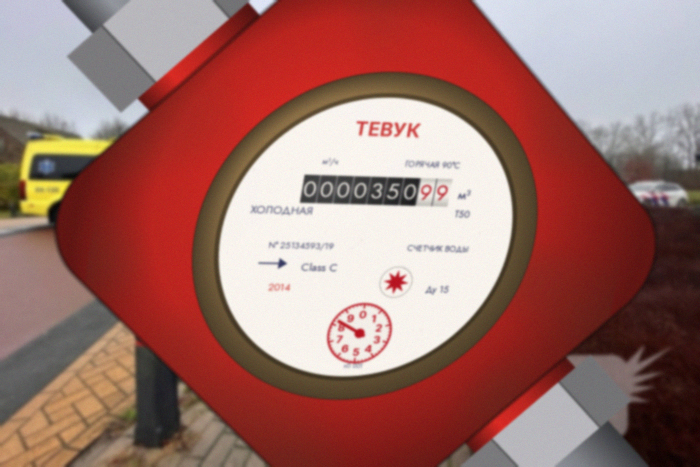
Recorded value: 350.998 m³
